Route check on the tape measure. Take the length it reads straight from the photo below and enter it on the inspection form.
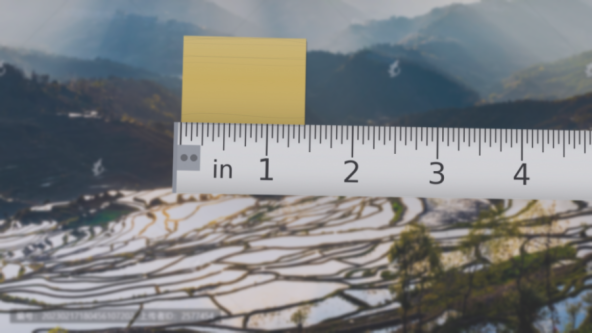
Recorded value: 1.4375 in
